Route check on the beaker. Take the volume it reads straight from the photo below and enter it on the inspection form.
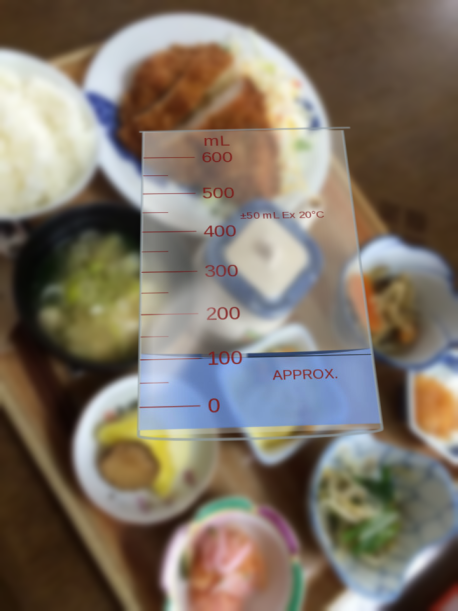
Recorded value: 100 mL
